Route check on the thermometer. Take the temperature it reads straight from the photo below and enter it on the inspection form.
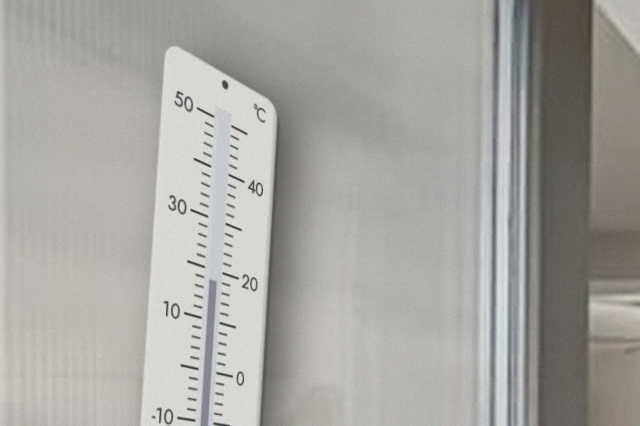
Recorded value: 18 °C
